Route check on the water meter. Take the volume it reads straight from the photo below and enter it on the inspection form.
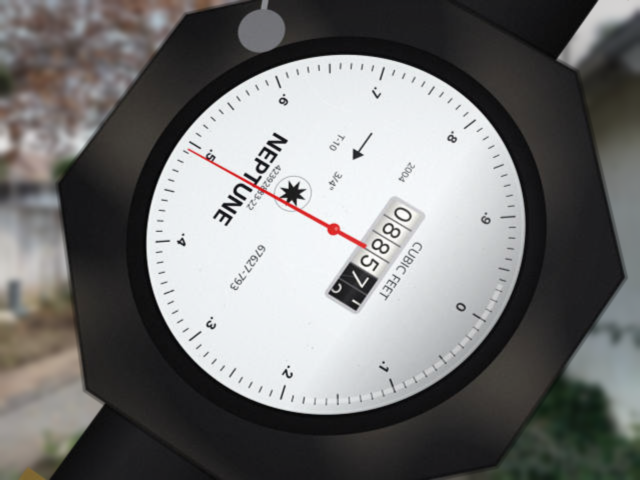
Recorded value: 88571.49 ft³
